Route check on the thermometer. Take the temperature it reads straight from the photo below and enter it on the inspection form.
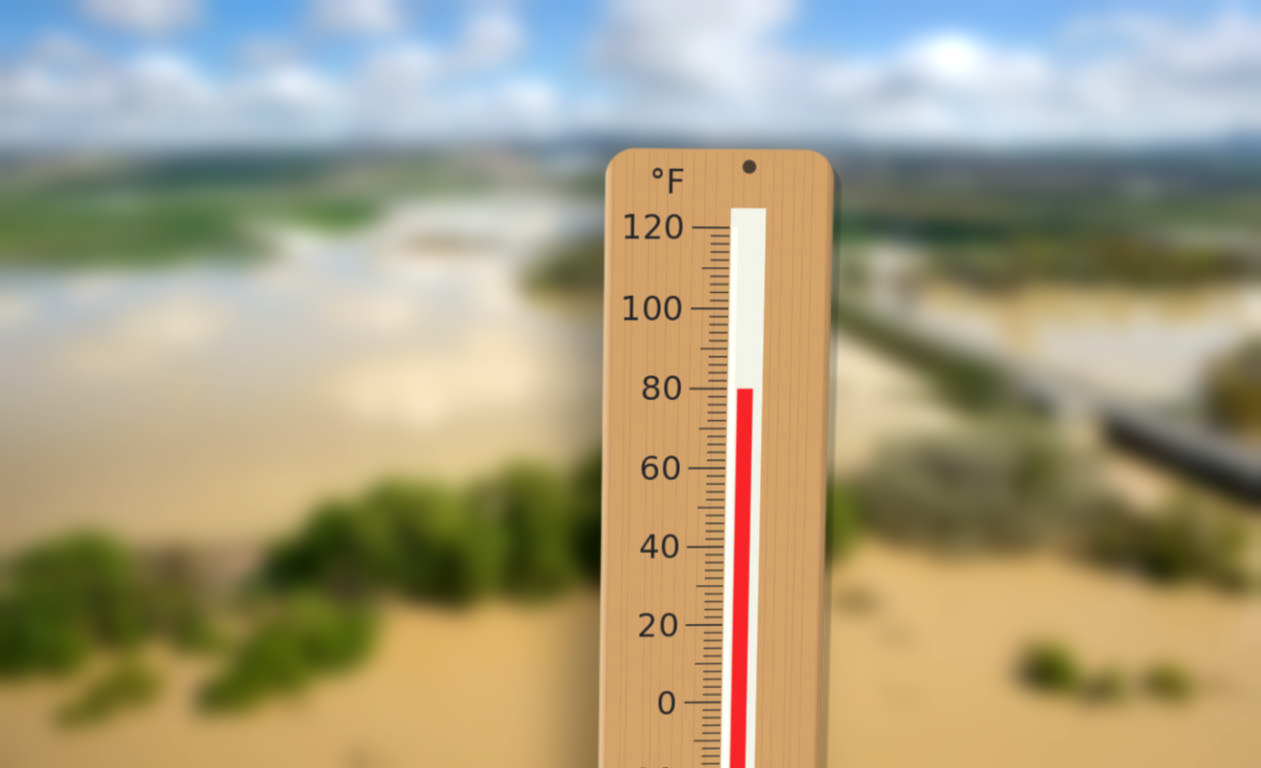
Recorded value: 80 °F
